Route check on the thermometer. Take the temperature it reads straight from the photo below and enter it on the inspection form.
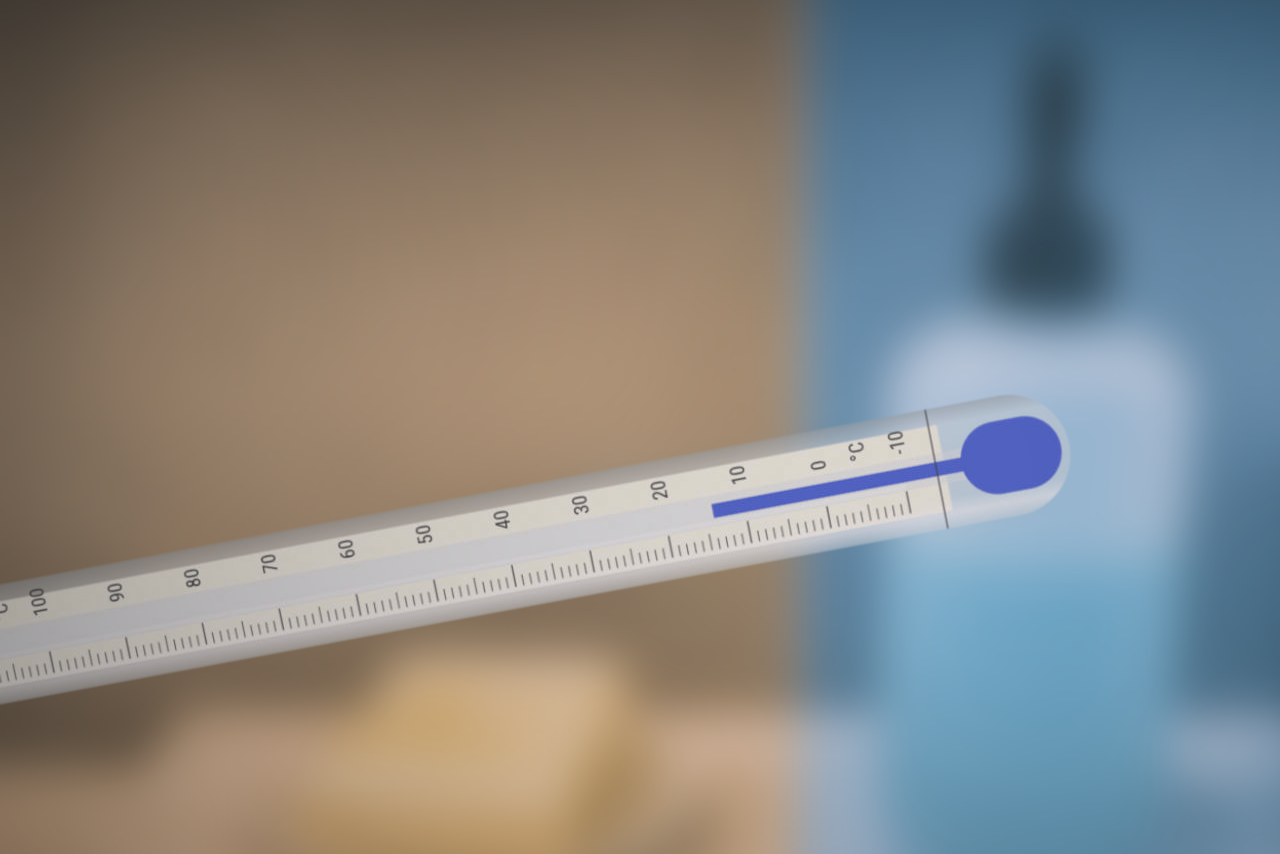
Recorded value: 14 °C
